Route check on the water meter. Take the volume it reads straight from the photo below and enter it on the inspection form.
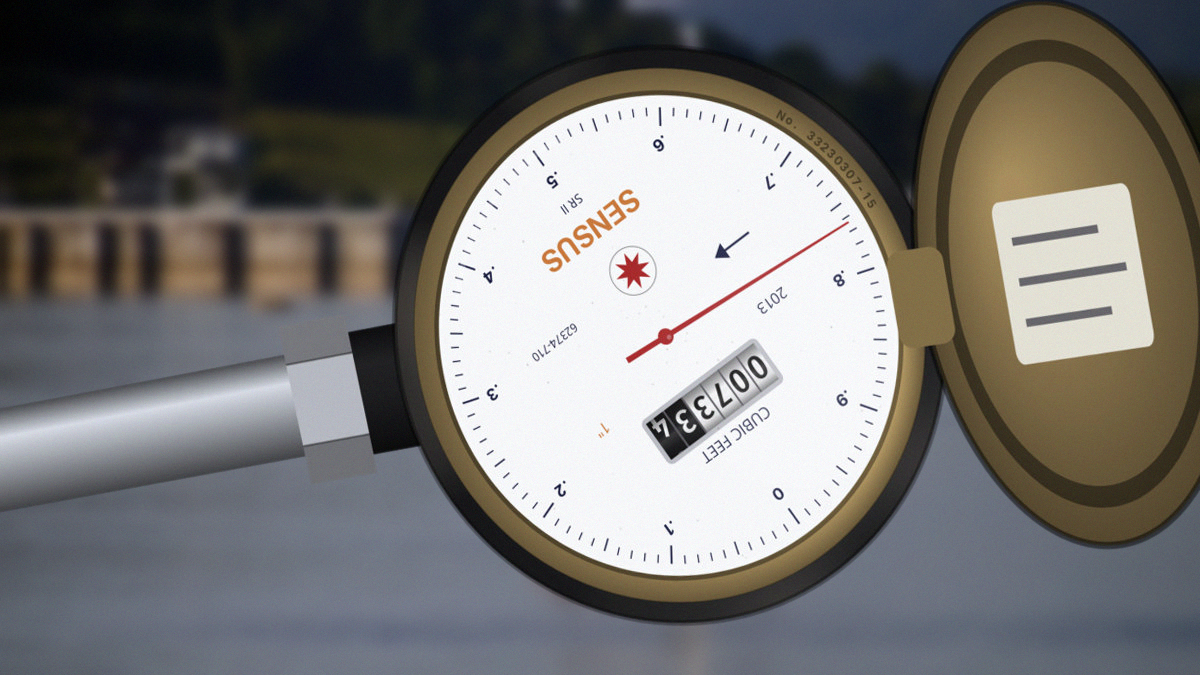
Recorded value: 7333.76 ft³
